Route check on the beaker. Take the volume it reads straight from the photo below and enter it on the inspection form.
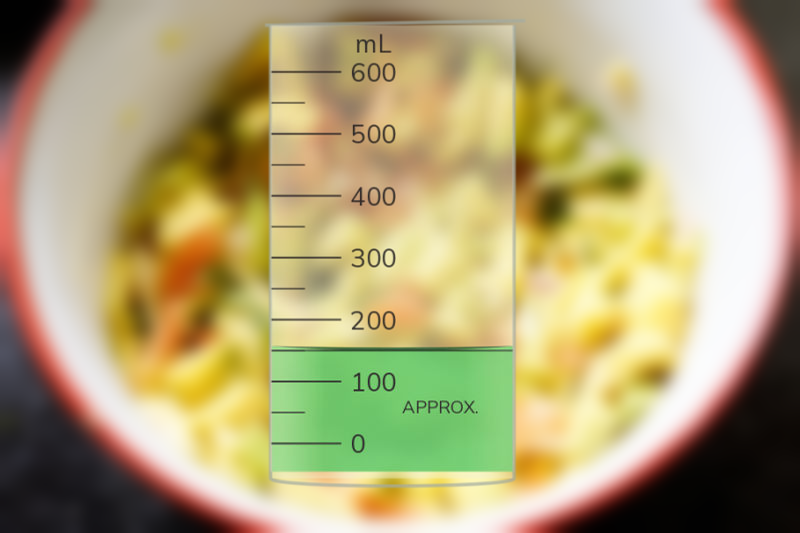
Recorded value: 150 mL
